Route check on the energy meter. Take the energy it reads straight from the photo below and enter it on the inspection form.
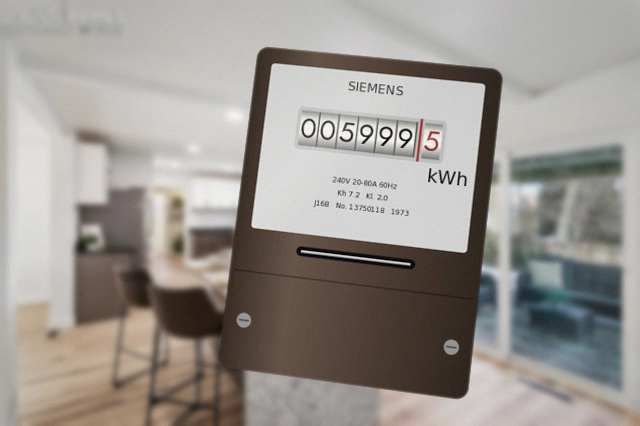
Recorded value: 5999.5 kWh
